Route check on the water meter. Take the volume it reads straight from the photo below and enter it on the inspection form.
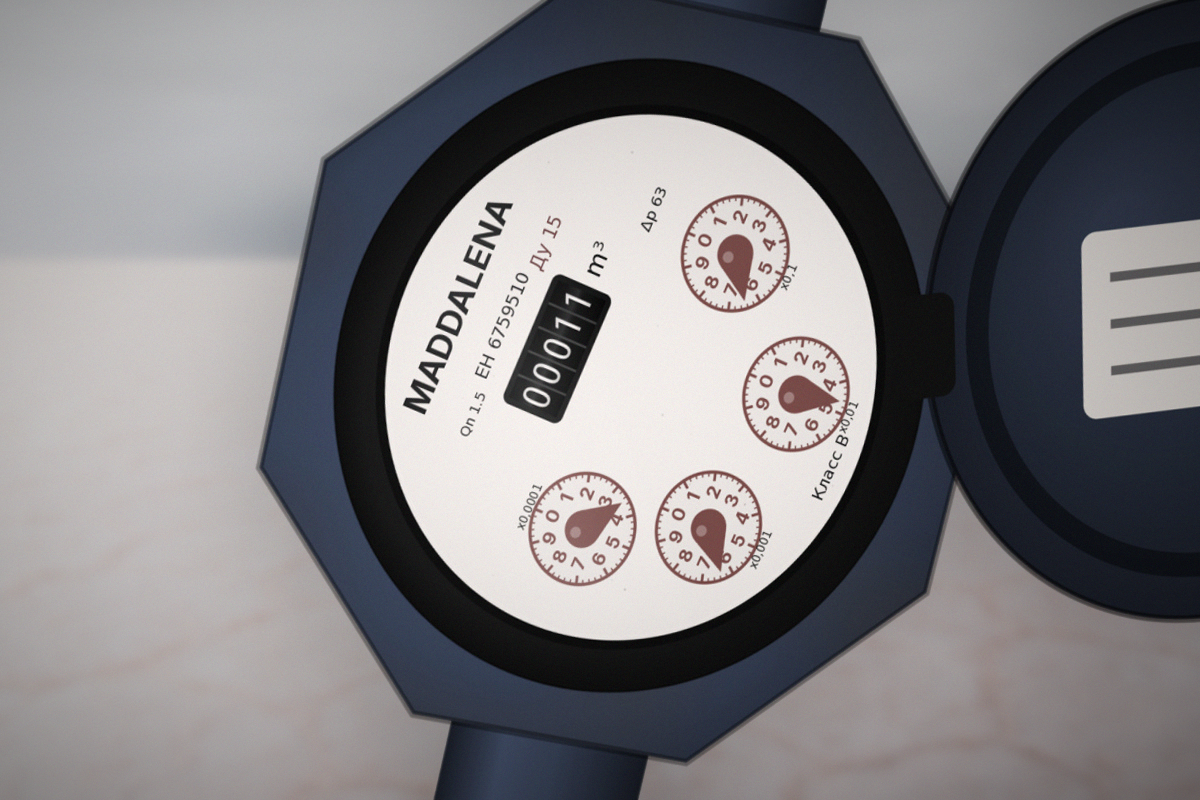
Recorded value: 11.6463 m³
